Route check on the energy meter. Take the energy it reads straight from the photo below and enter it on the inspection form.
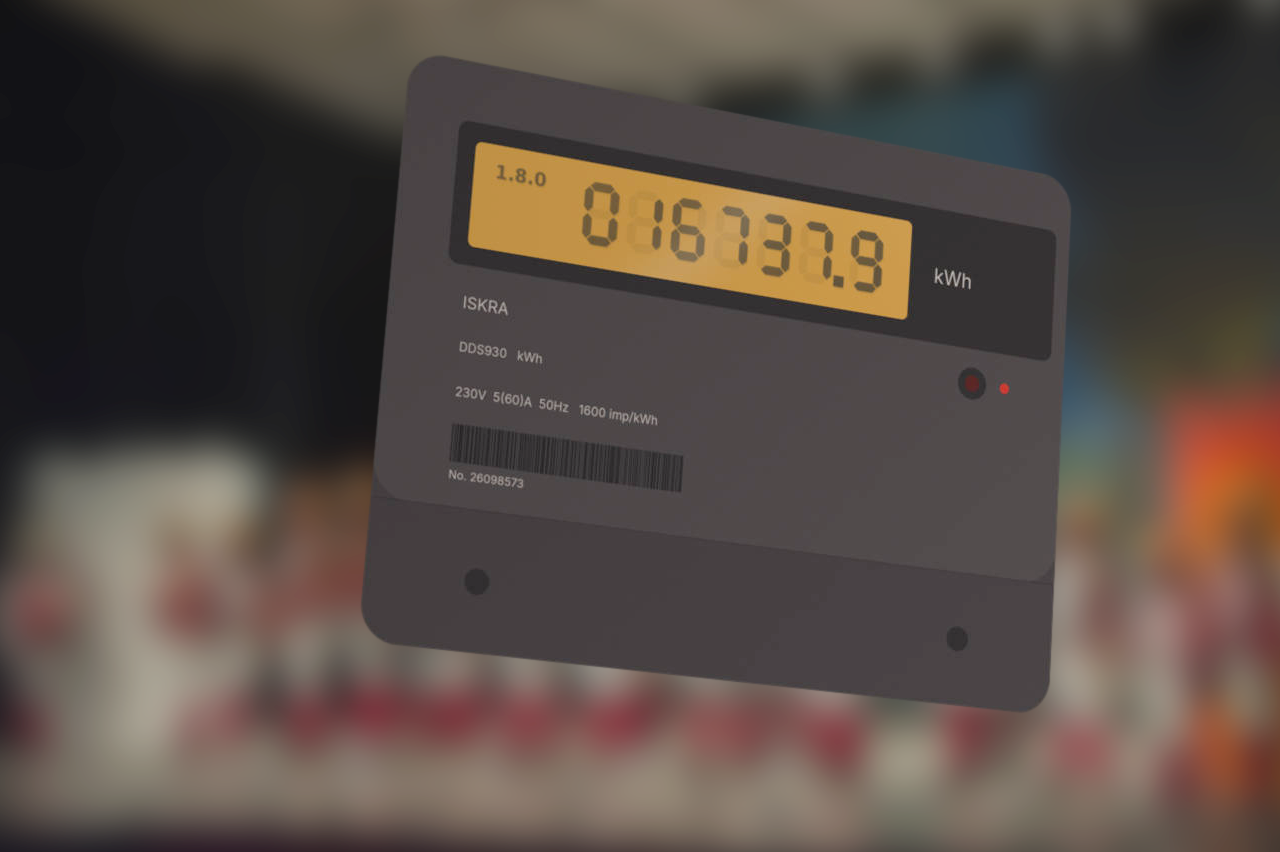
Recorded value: 16737.9 kWh
